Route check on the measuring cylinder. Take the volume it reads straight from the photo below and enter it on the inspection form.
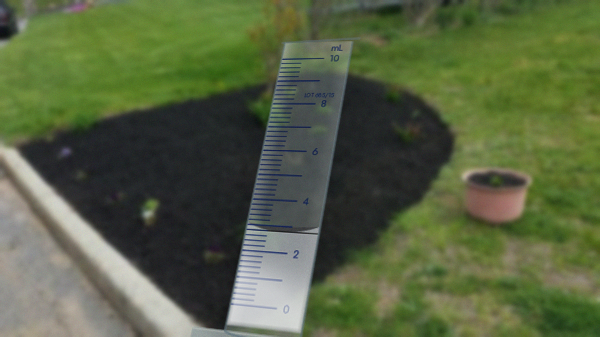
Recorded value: 2.8 mL
